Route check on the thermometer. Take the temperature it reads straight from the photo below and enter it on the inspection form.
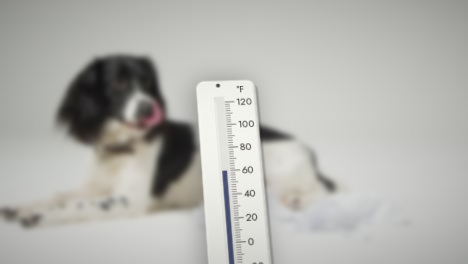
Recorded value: 60 °F
